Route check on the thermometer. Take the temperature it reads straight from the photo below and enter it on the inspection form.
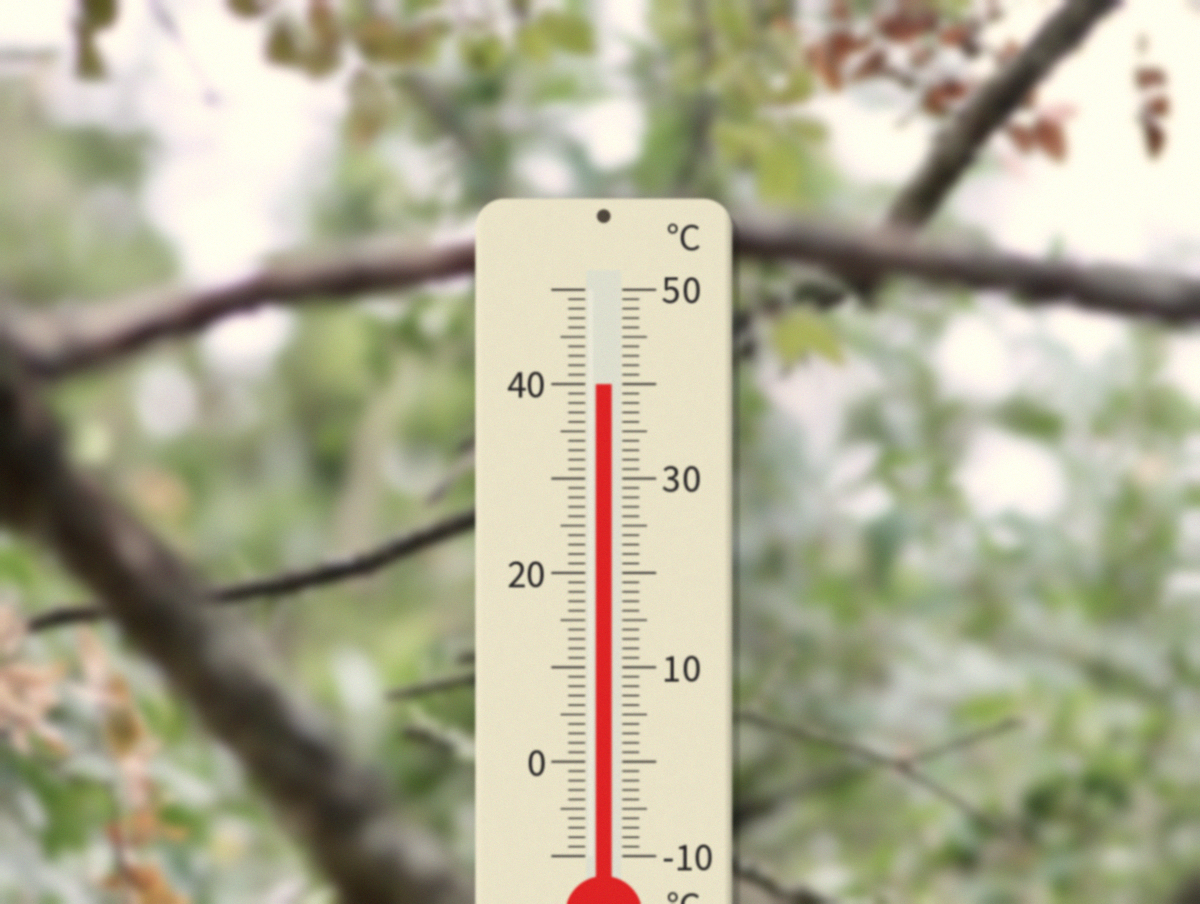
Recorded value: 40 °C
